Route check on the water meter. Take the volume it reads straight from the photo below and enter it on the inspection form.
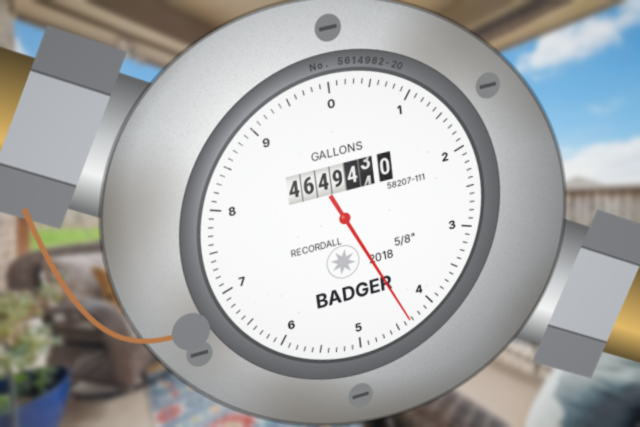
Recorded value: 4649434.3 gal
